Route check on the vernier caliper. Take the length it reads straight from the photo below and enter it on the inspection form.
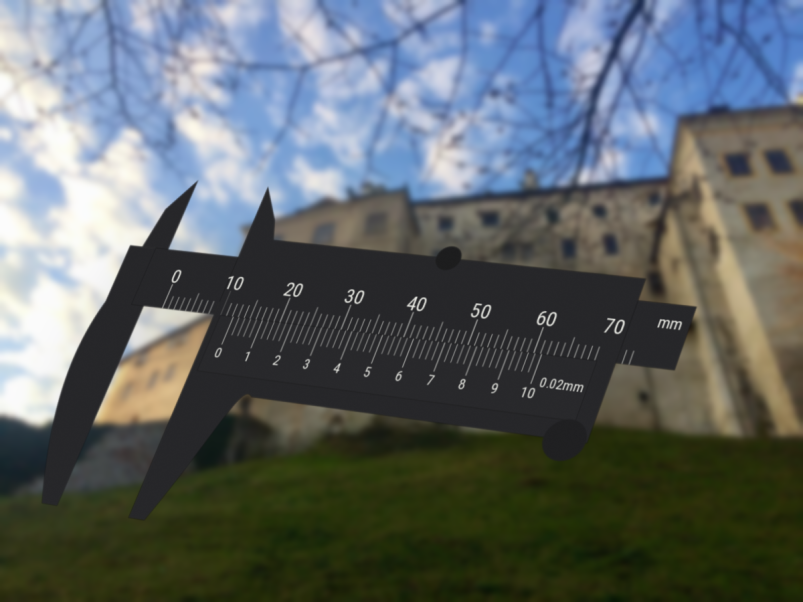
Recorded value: 12.2 mm
